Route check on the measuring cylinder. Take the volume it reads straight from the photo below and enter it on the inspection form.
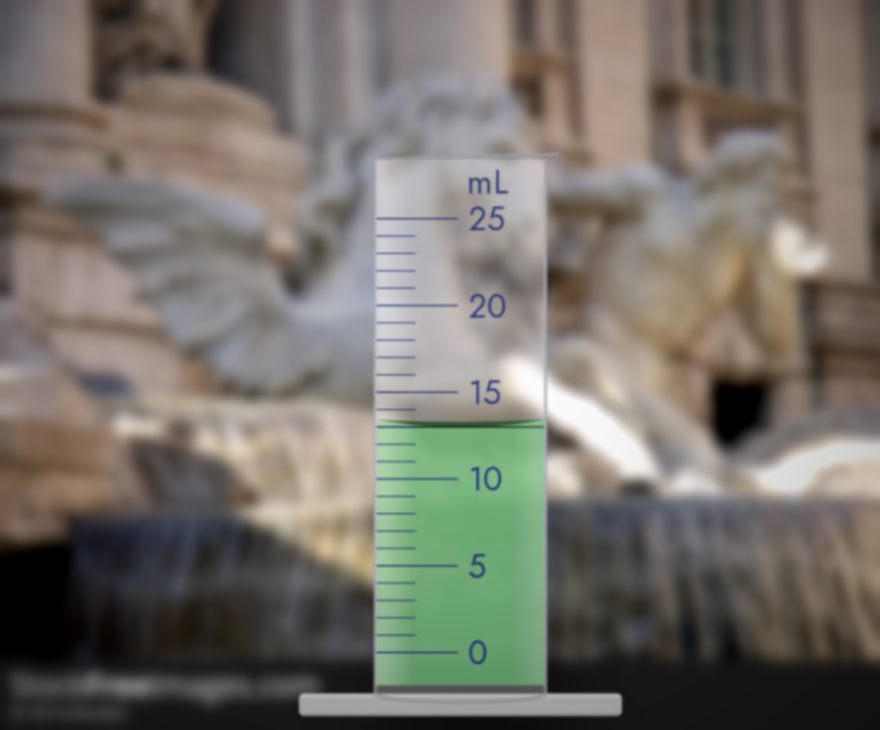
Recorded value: 13 mL
